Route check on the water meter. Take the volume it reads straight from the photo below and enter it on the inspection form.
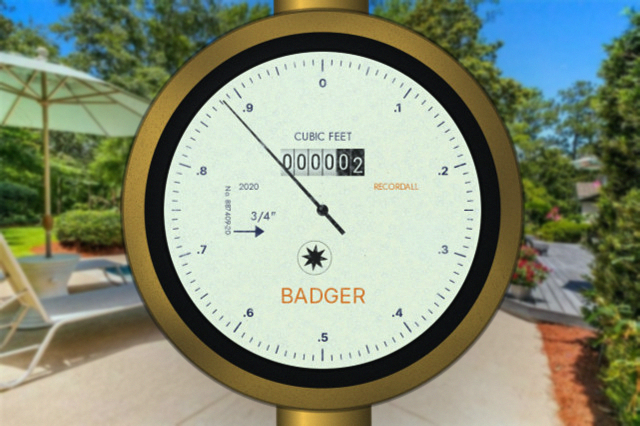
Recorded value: 1.88 ft³
